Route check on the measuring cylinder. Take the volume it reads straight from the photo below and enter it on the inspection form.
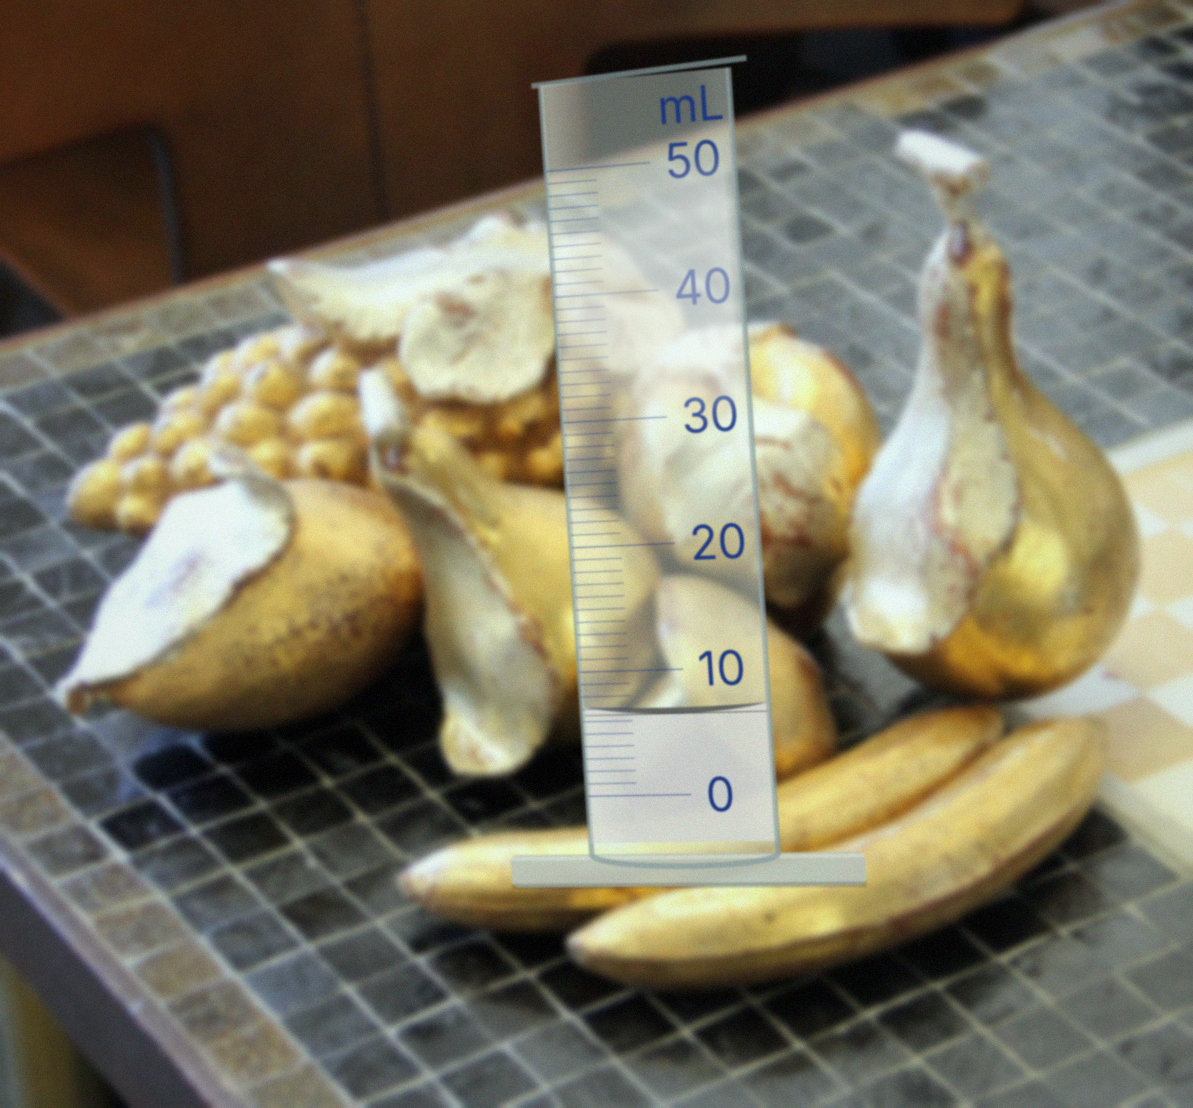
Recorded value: 6.5 mL
